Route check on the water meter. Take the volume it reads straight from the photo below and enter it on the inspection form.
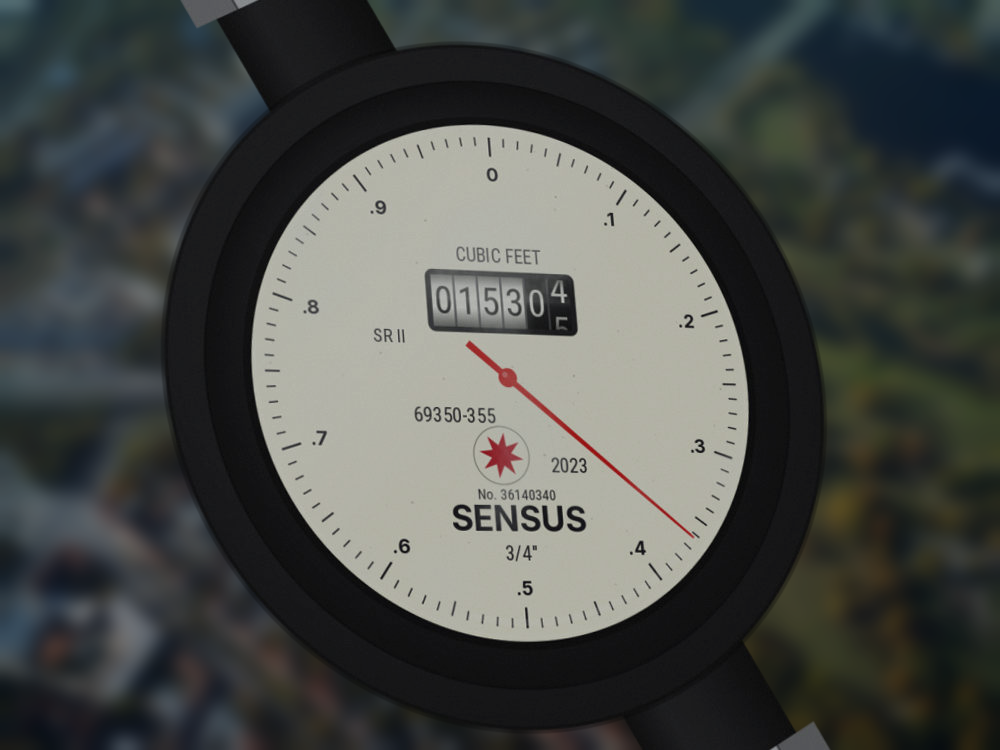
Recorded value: 15304.36 ft³
